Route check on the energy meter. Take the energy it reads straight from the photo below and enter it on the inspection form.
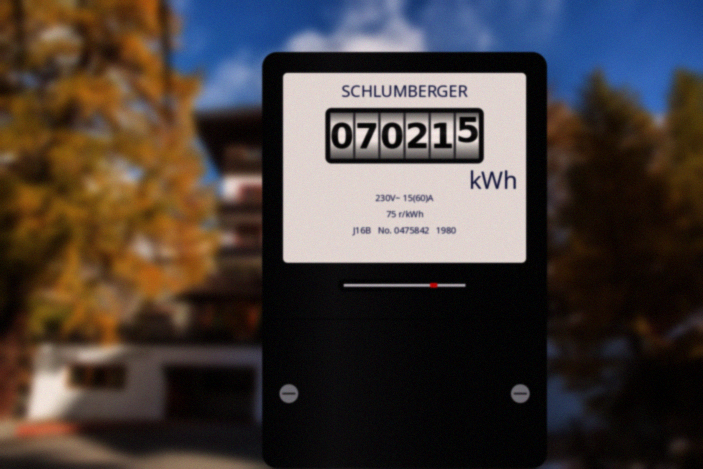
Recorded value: 70215 kWh
